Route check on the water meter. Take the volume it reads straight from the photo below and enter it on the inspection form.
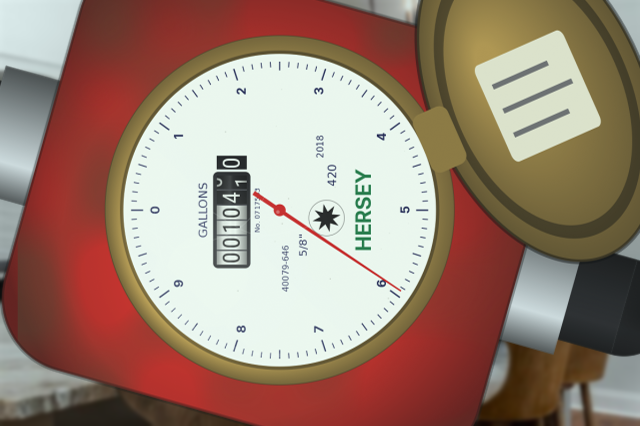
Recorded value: 10405.9 gal
